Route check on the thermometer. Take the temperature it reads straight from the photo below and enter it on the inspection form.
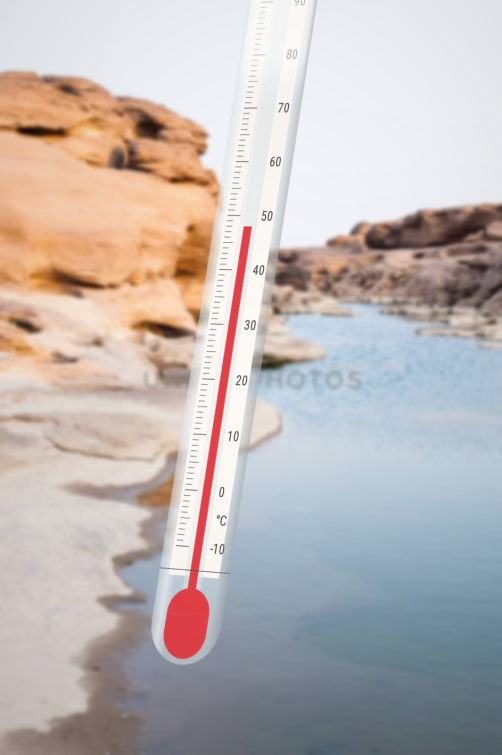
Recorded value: 48 °C
